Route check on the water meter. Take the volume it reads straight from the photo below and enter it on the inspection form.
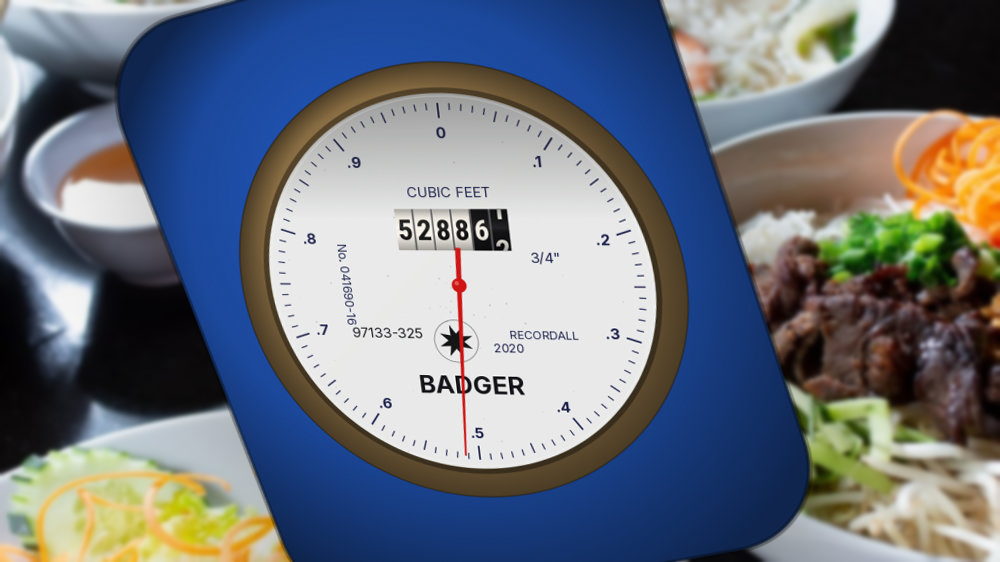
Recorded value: 528861.51 ft³
